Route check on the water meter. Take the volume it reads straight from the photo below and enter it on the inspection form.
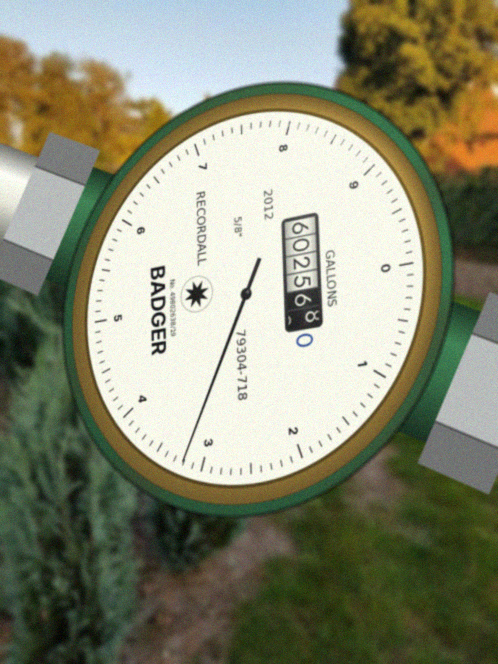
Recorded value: 6025683.2 gal
